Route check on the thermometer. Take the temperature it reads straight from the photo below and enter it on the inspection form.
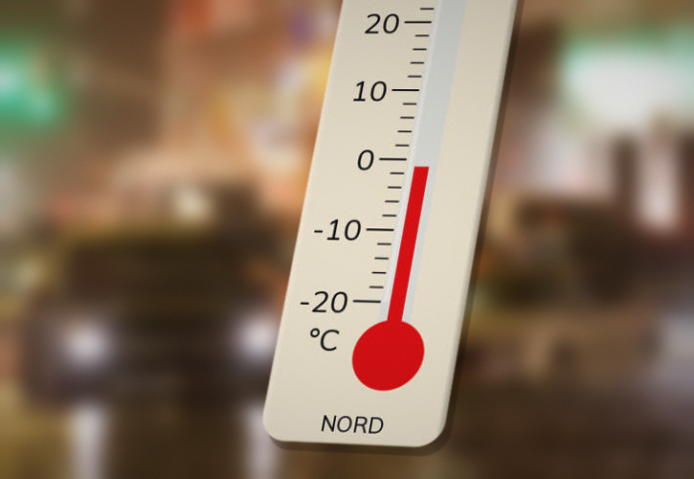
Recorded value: -1 °C
